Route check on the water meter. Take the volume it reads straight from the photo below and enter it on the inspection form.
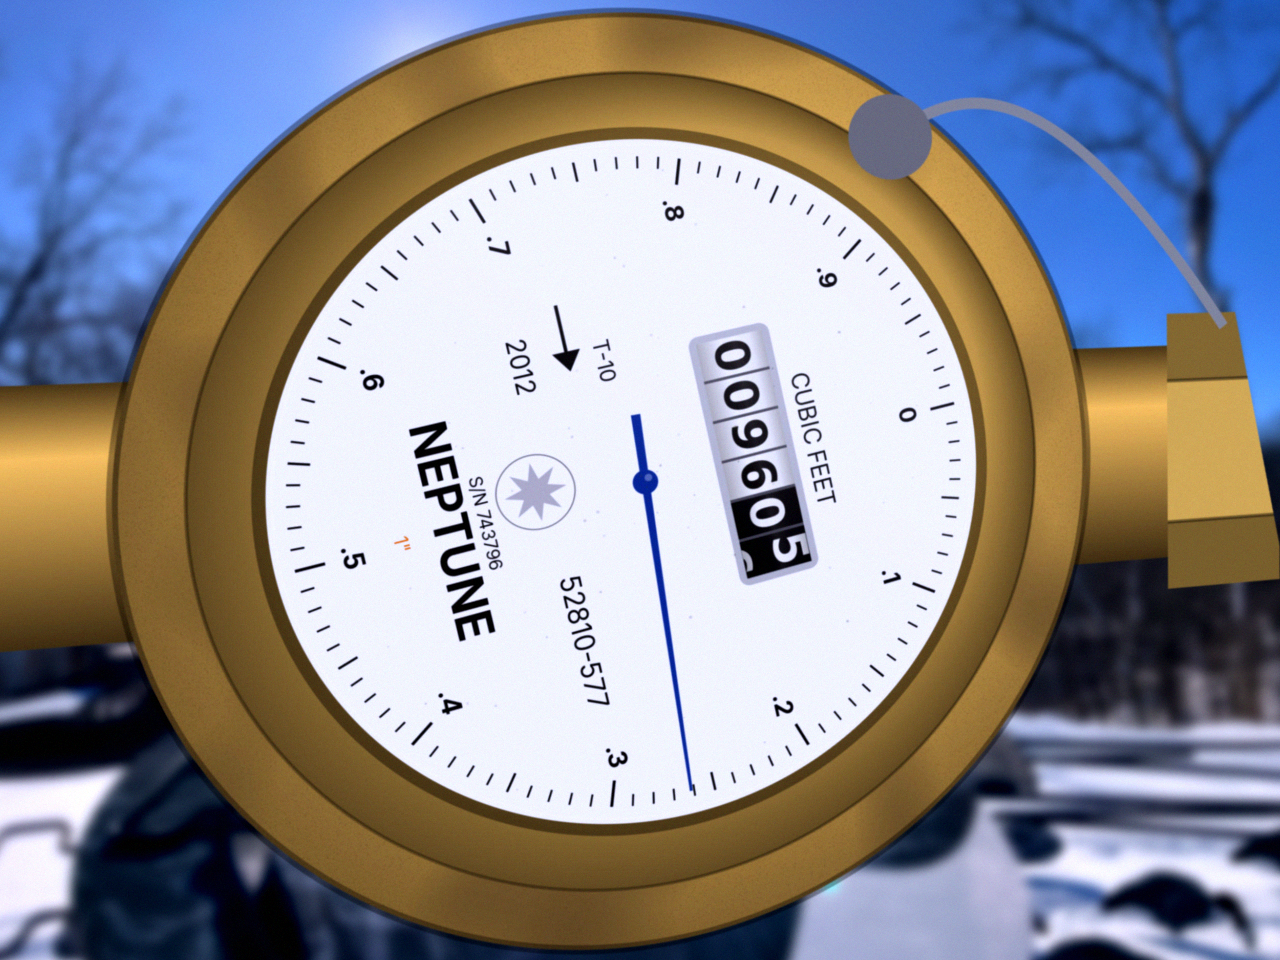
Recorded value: 9605.26 ft³
